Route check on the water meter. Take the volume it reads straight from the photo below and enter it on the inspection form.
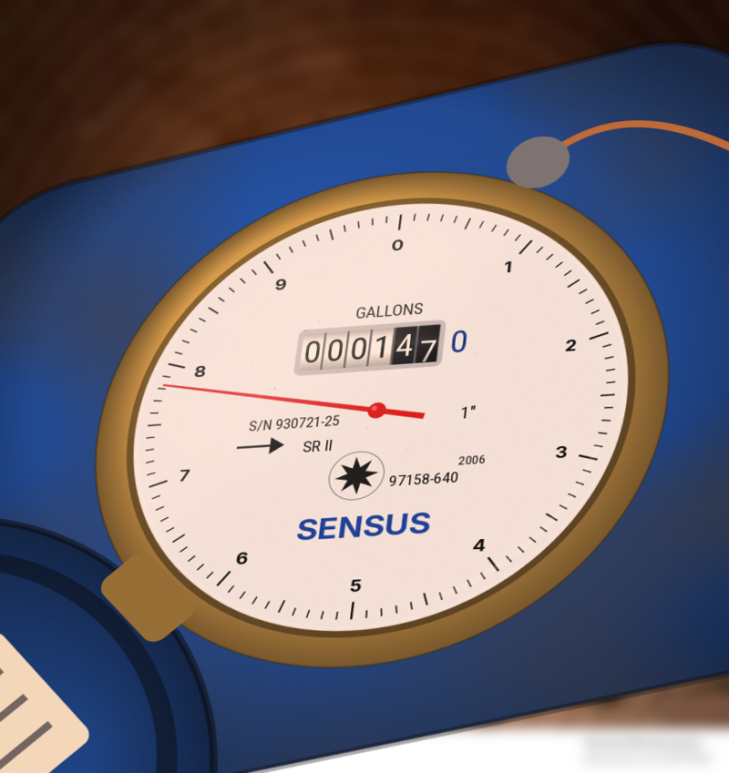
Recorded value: 1467.8 gal
